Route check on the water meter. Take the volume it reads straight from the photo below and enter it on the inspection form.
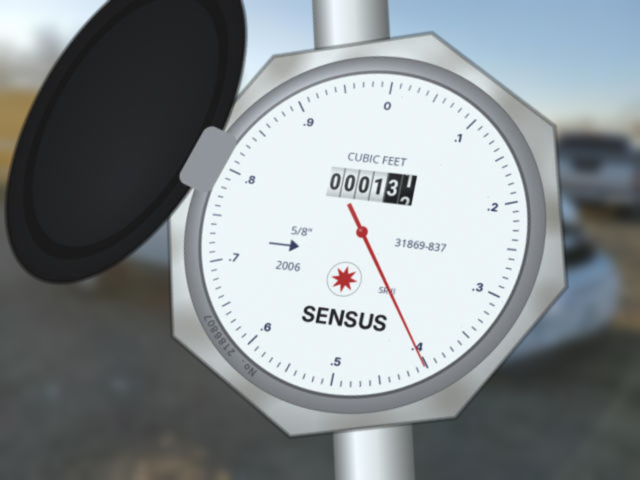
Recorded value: 131.40 ft³
